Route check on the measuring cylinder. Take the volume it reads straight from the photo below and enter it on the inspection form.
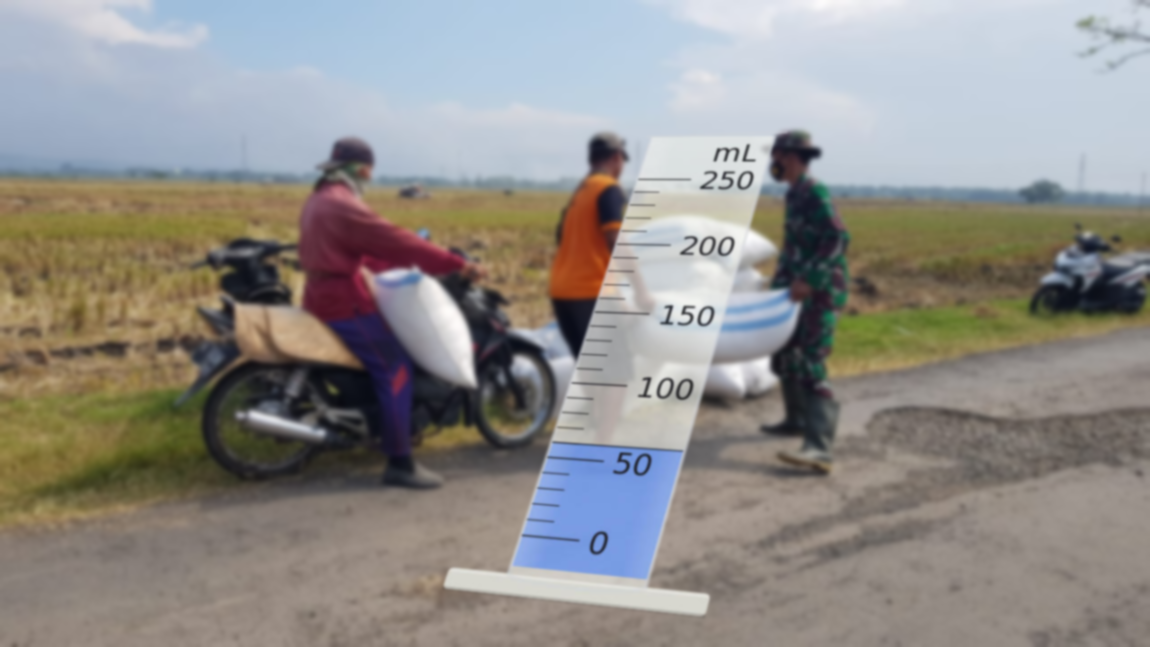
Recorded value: 60 mL
